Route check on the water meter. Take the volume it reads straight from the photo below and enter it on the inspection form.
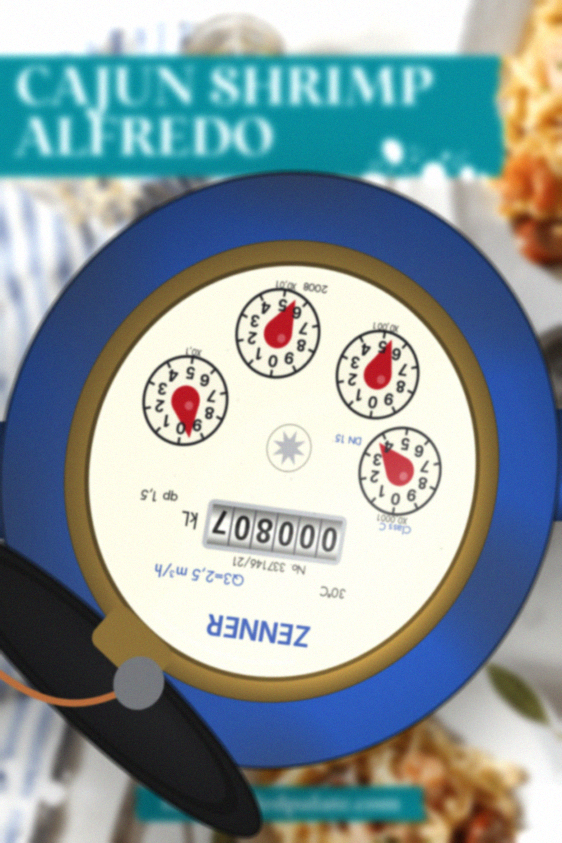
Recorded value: 806.9553 kL
